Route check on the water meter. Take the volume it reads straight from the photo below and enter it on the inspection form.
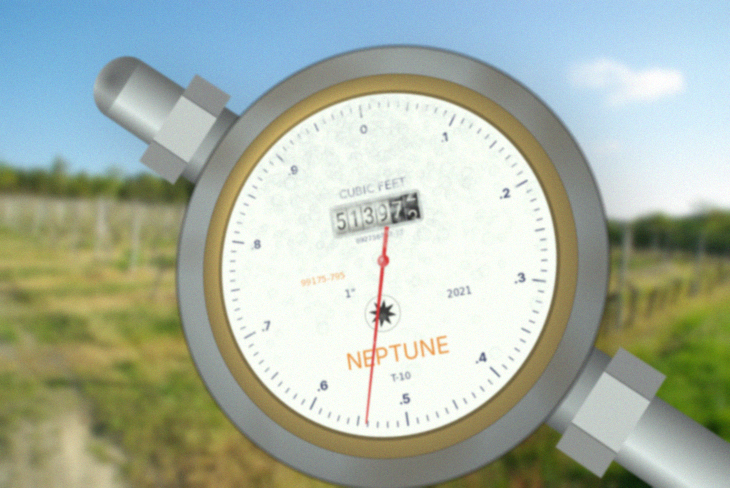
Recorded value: 513972.54 ft³
